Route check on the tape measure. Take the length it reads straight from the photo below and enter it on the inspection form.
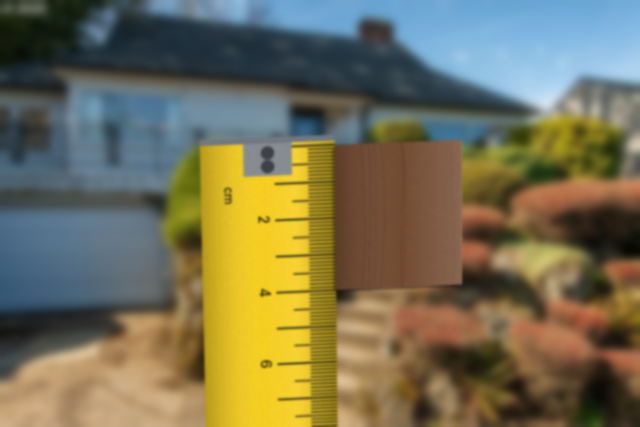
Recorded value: 4 cm
